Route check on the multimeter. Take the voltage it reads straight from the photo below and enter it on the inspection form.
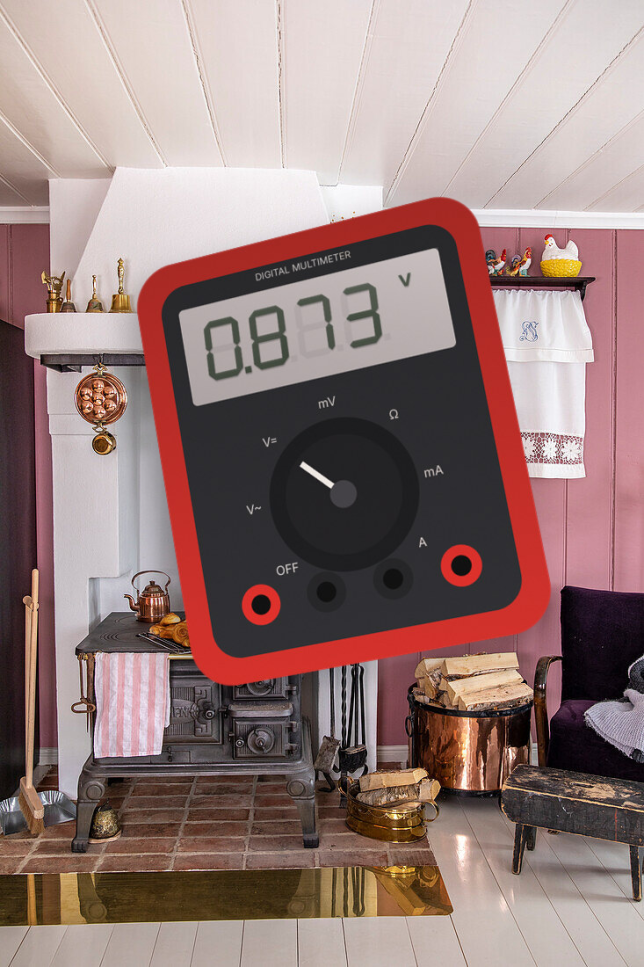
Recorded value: 0.873 V
